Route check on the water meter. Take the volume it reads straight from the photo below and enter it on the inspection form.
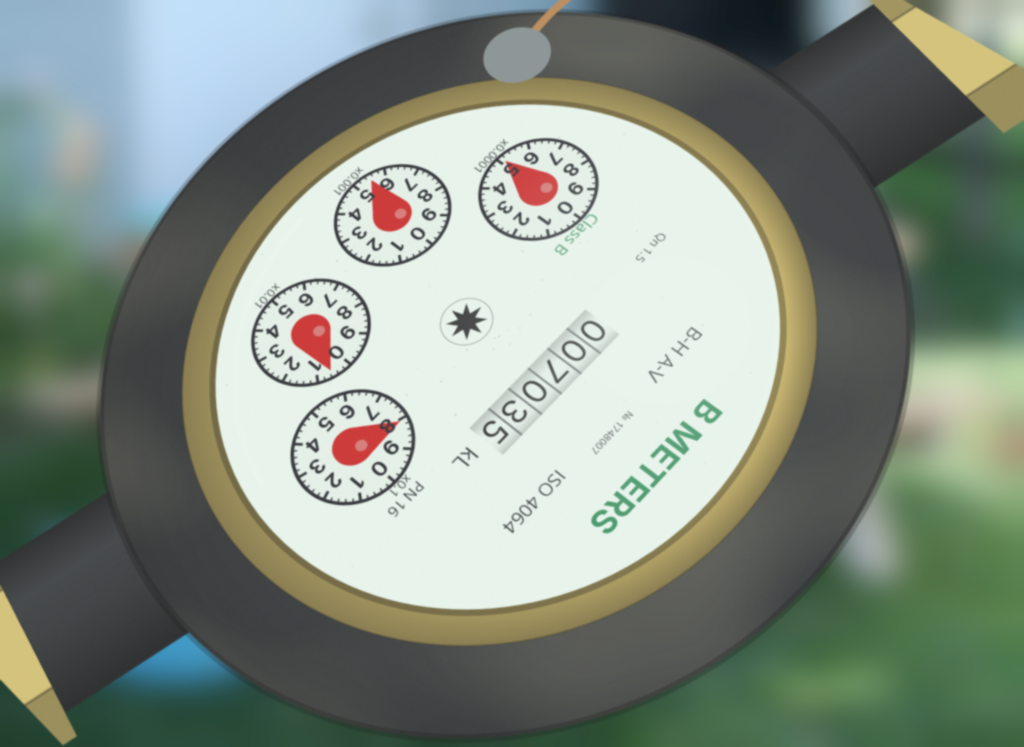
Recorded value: 7035.8055 kL
